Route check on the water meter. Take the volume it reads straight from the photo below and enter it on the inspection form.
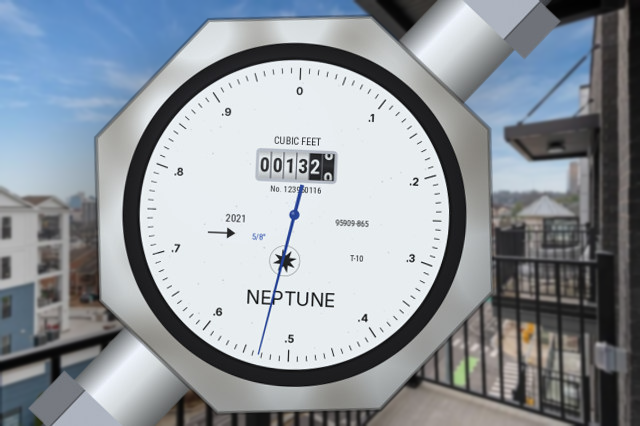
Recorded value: 1328.53 ft³
